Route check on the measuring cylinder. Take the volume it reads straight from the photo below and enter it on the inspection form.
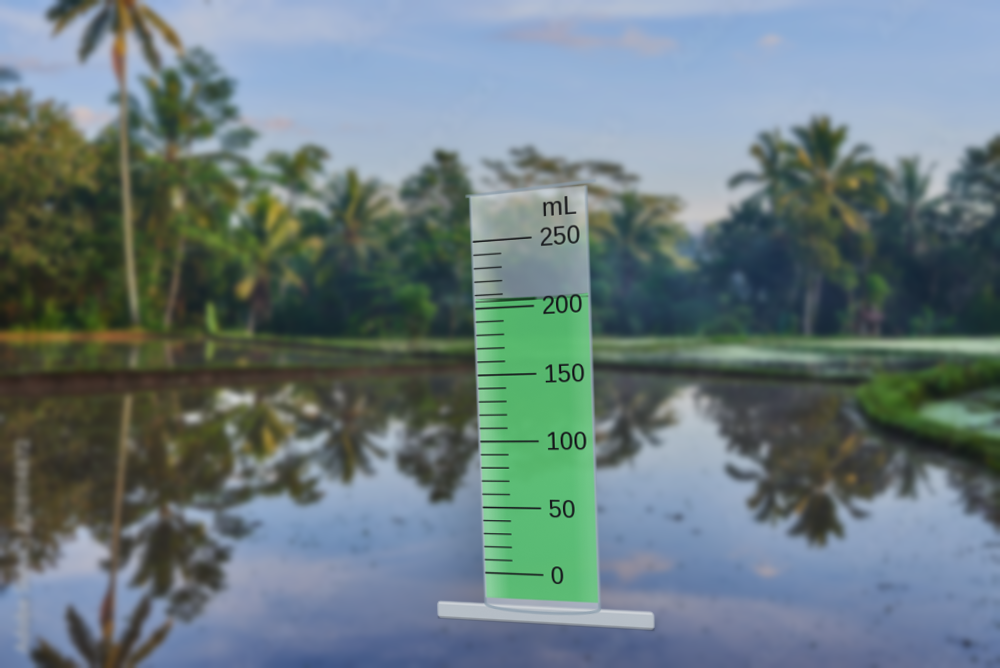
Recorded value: 205 mL
